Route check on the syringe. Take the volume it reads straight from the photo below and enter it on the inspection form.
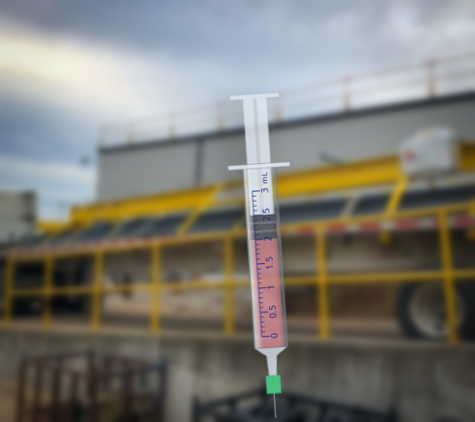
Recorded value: 2 mL
